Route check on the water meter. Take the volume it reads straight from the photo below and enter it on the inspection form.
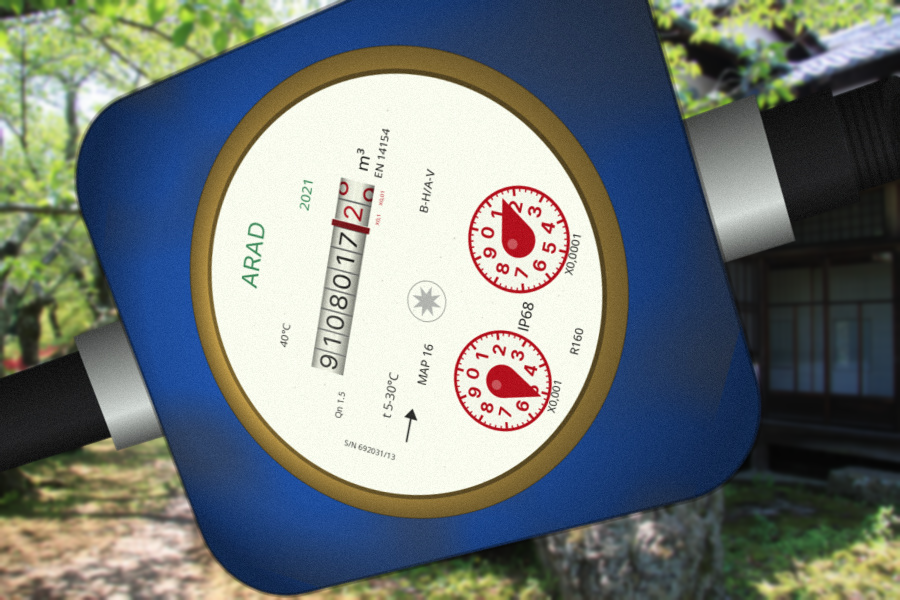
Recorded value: 9108017.2851 m³
